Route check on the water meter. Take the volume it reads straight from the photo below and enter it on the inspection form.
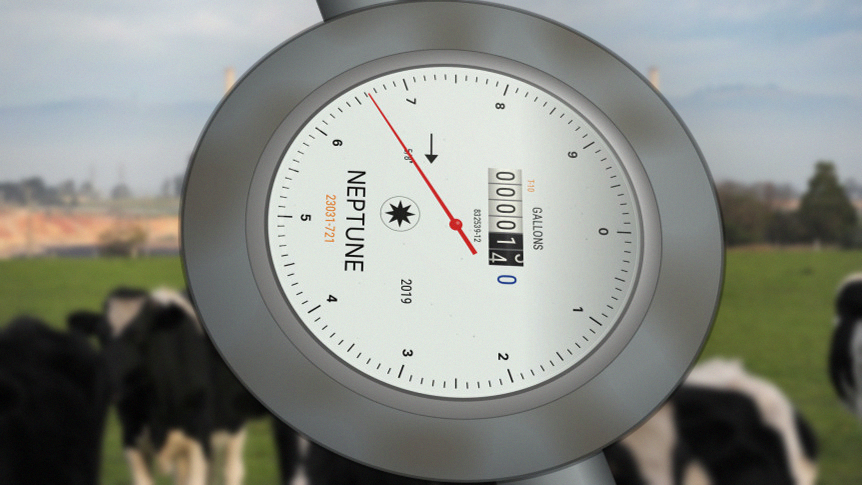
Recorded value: 136.6 gal
